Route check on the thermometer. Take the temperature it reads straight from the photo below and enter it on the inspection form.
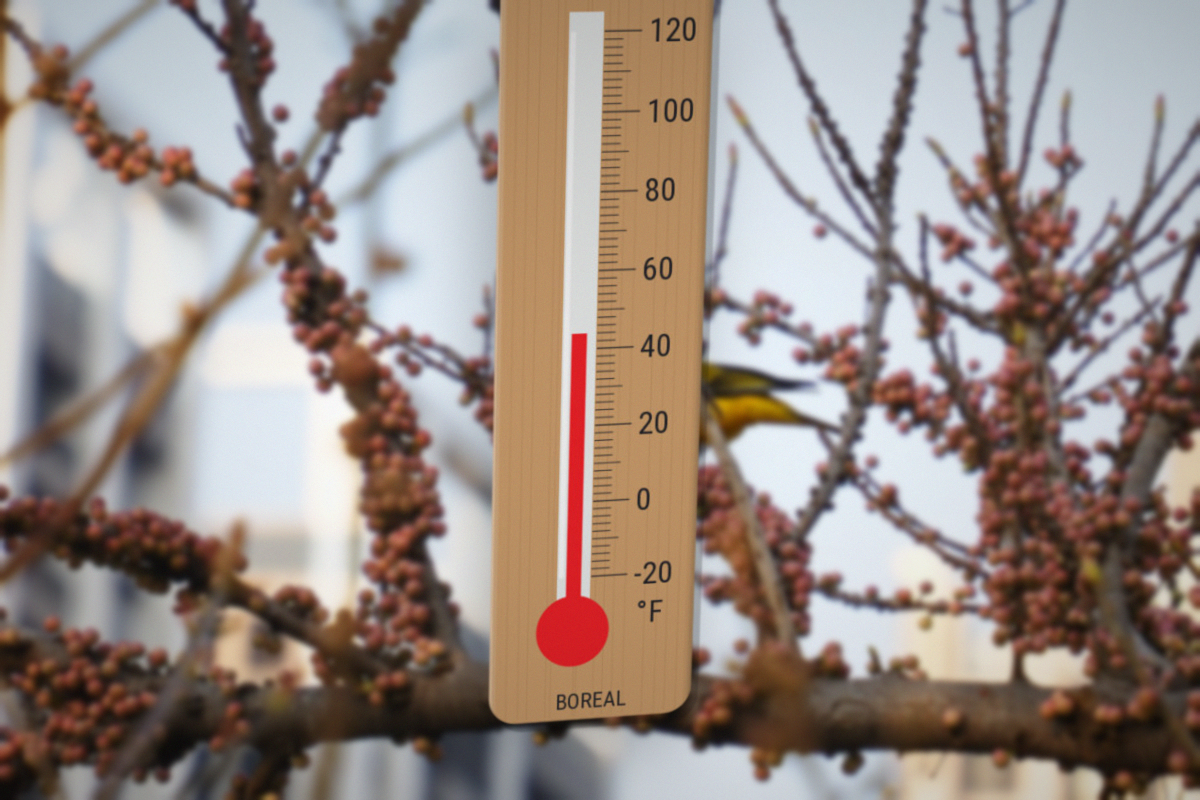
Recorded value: 44 °F
